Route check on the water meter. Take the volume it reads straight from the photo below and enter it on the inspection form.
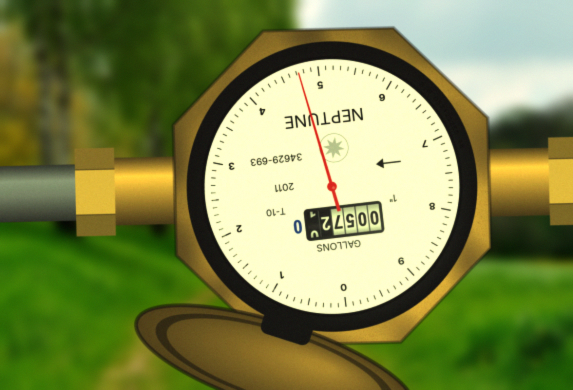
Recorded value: 57204.7 gal
